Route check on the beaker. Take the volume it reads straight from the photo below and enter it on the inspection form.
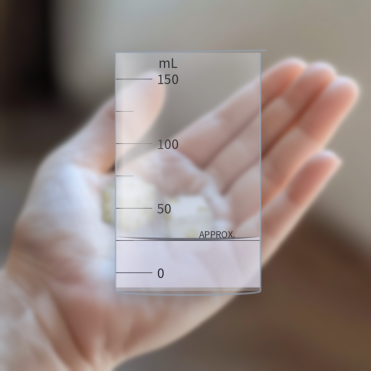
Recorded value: 25 mL
